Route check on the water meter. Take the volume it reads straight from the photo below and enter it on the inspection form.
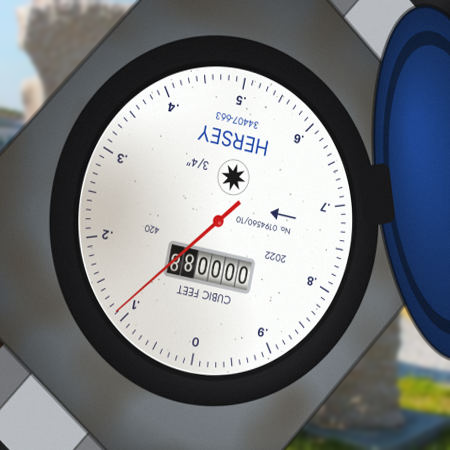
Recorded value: 88.11 ft³
